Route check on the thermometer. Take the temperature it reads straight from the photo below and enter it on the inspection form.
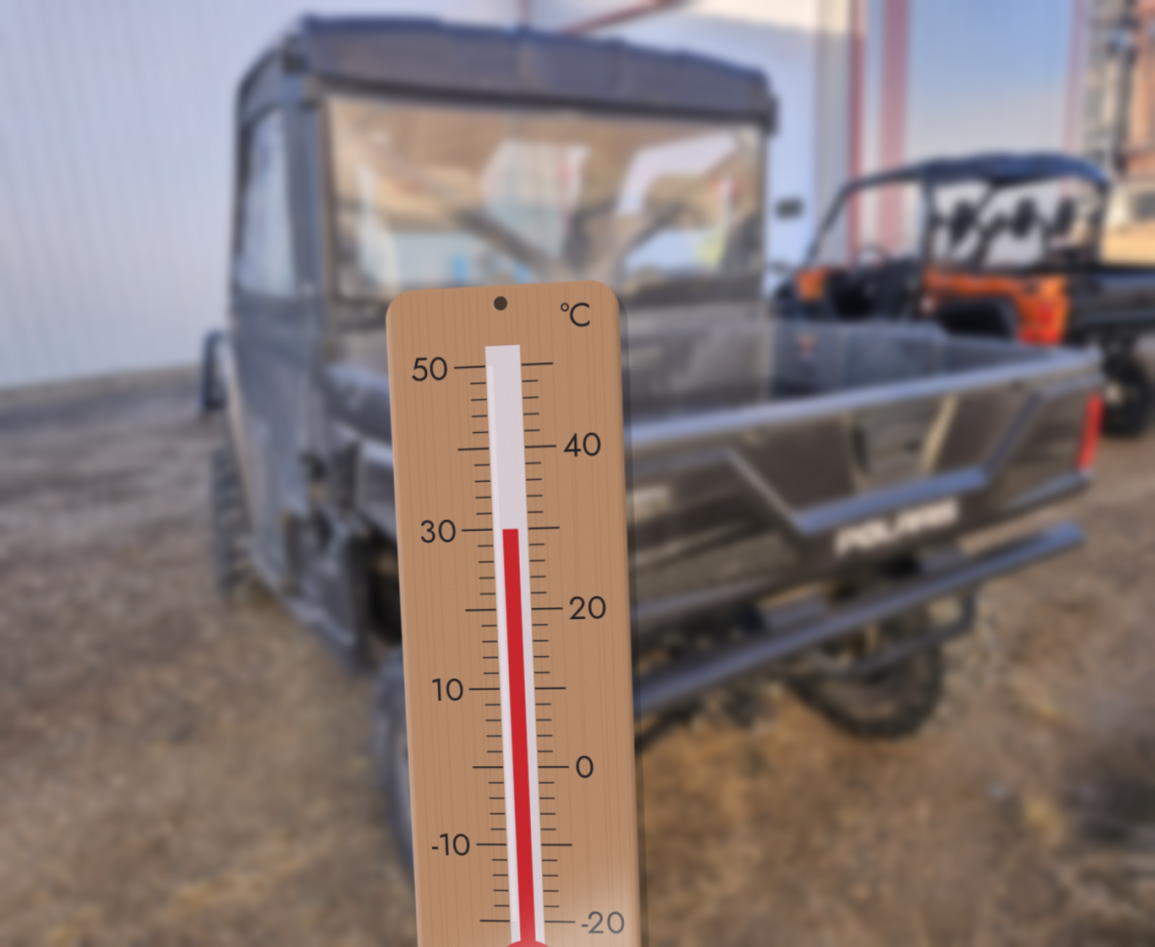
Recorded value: 30 °C
